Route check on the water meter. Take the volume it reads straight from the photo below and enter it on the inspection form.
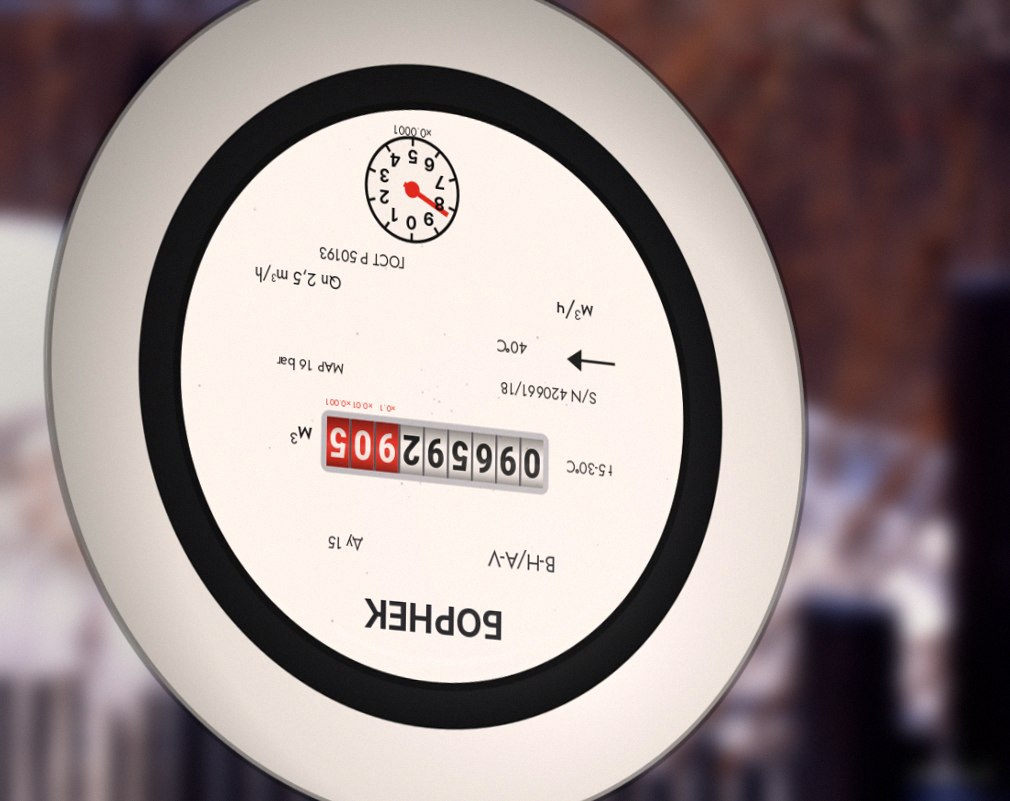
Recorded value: 96592.9058 m³
